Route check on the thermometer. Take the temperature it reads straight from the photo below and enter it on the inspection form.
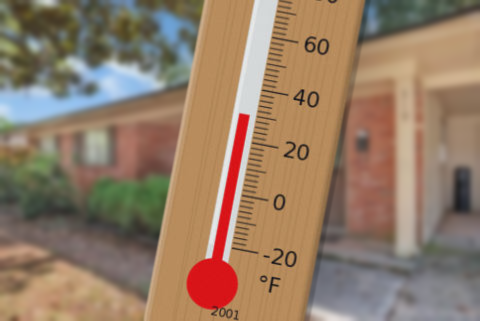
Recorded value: 30 °F
